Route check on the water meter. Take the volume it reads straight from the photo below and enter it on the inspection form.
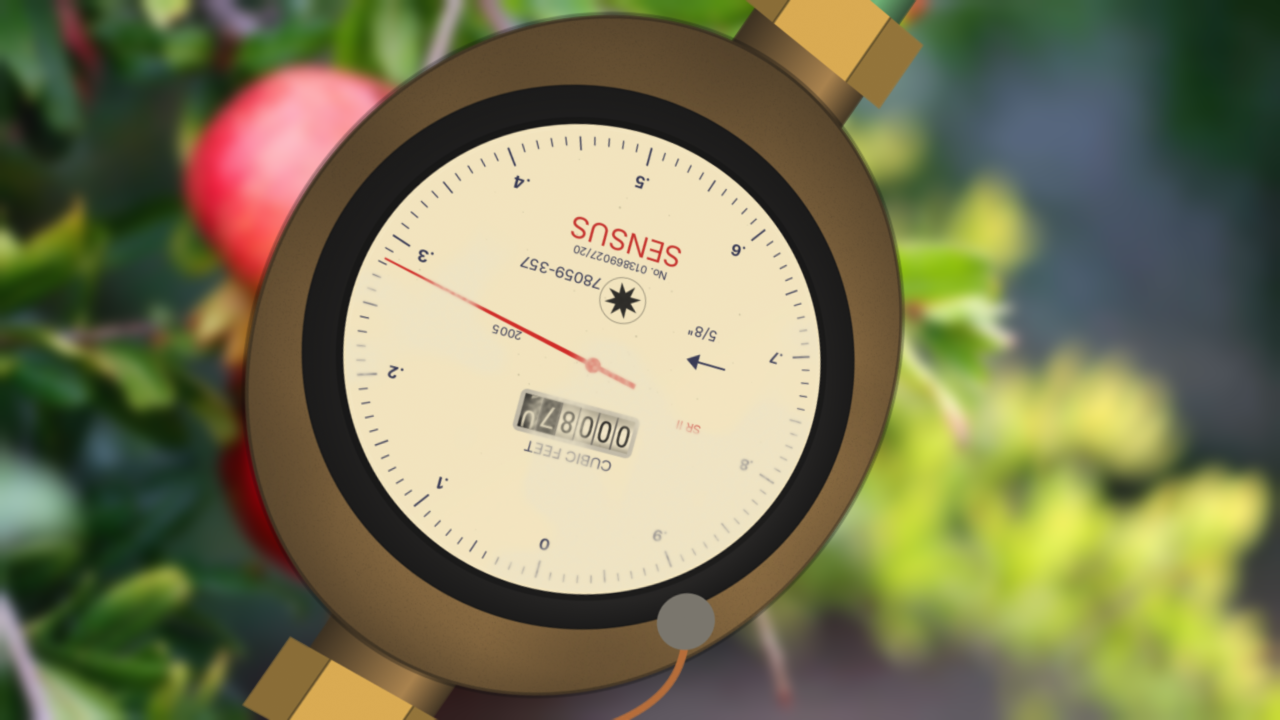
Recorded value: 870.28 ft³
